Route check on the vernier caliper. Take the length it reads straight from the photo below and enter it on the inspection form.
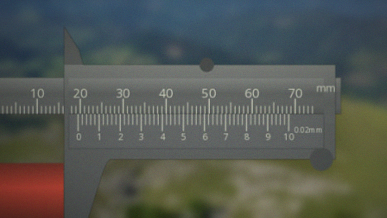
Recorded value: 19.5 mm
